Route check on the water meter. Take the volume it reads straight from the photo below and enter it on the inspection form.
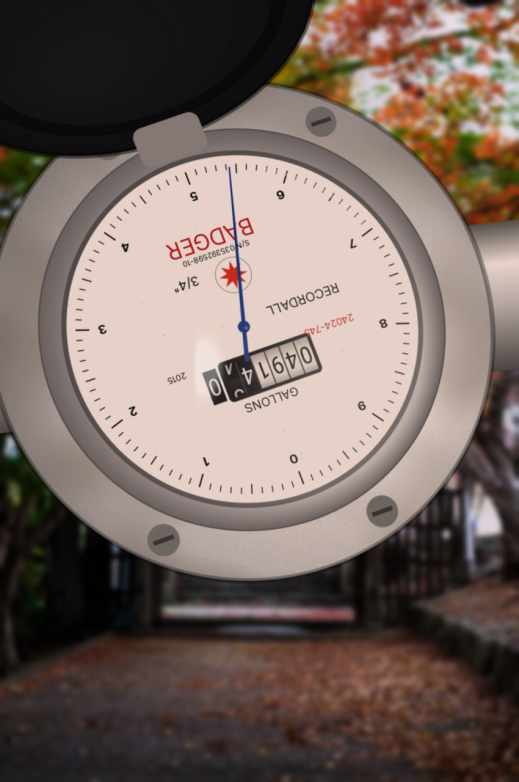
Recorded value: 491435.4 gal
